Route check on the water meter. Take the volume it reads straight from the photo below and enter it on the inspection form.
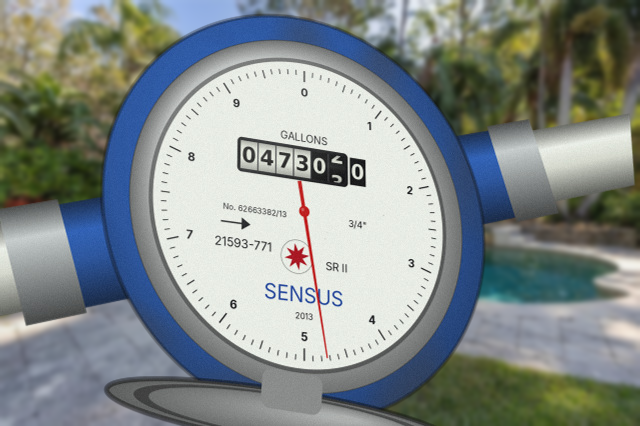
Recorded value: 473024.7 gal
